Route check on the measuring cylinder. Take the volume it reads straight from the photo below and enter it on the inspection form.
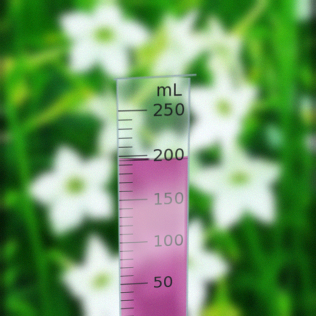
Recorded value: 195 mL
